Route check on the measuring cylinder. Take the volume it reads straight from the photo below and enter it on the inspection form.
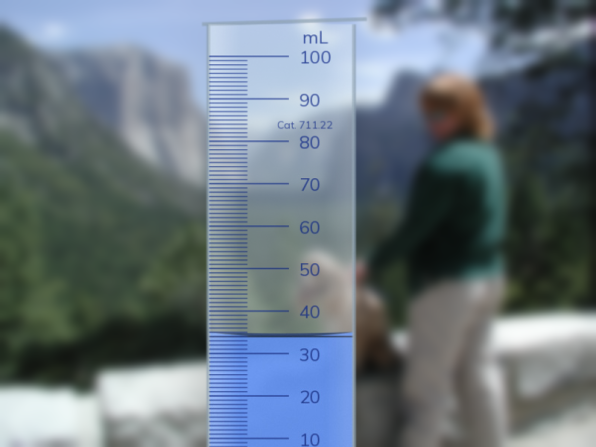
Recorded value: 34 mL
